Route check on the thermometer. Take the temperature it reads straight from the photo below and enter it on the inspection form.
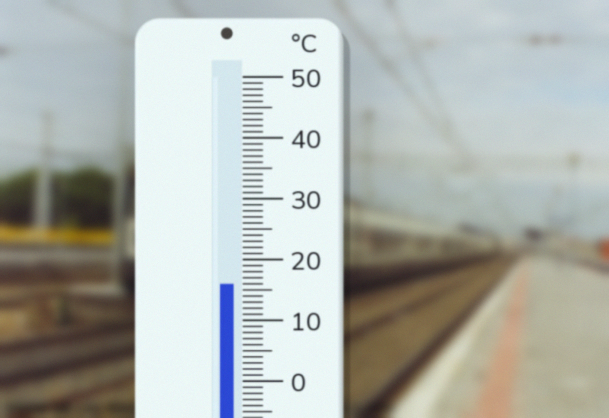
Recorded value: 16 °C
